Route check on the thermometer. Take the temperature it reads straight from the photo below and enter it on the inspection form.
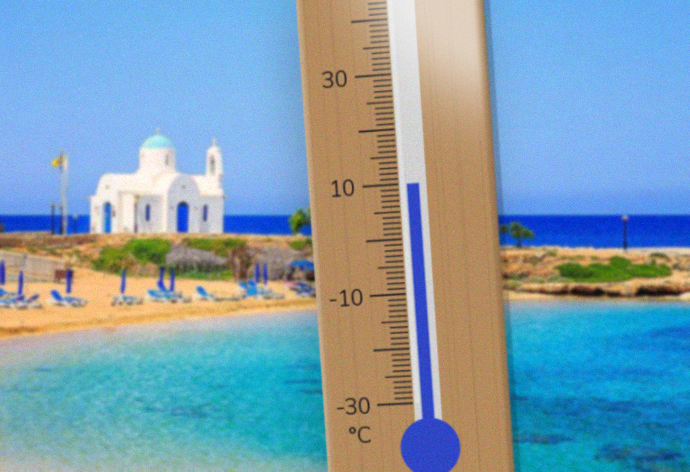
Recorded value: 10 °C
